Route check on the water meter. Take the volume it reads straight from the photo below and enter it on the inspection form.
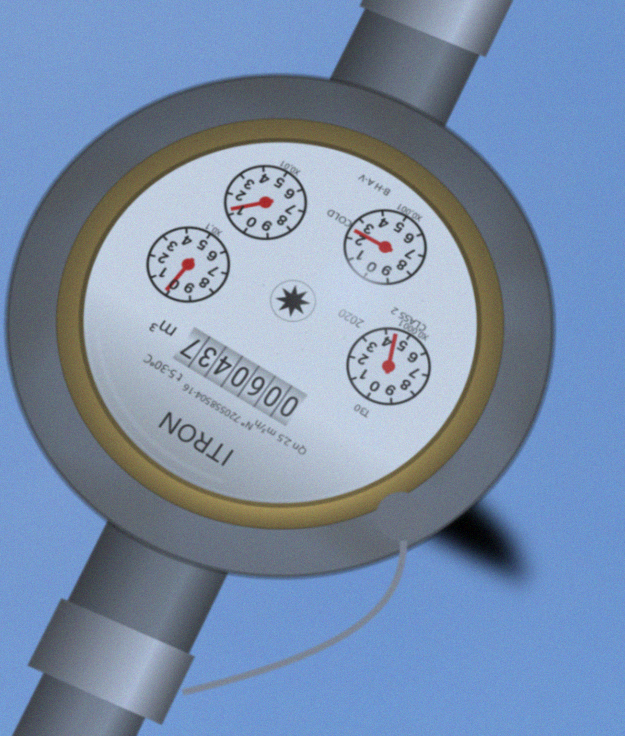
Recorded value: 60437.0124 m³
